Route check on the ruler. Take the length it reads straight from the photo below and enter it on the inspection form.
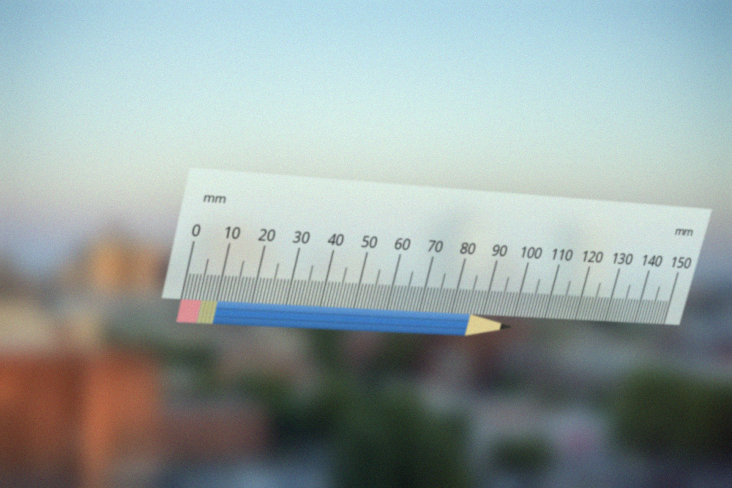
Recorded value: 100 mm
